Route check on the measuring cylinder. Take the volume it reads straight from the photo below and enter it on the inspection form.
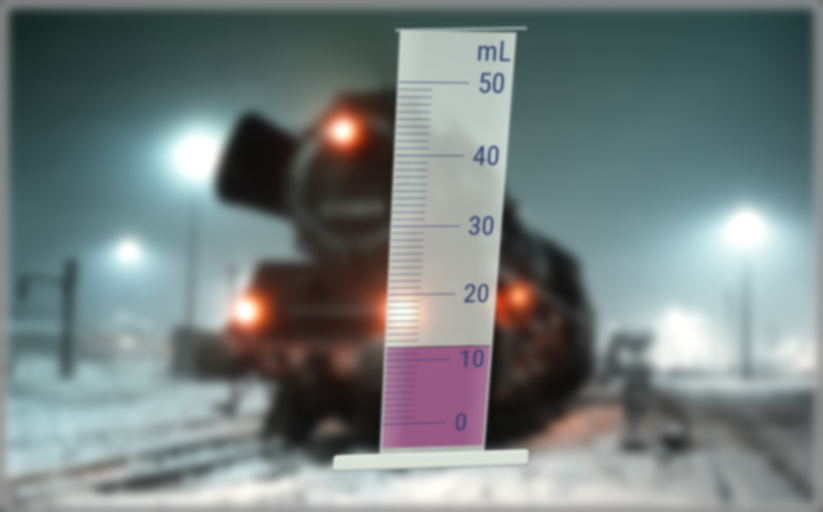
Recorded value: 12 mL
